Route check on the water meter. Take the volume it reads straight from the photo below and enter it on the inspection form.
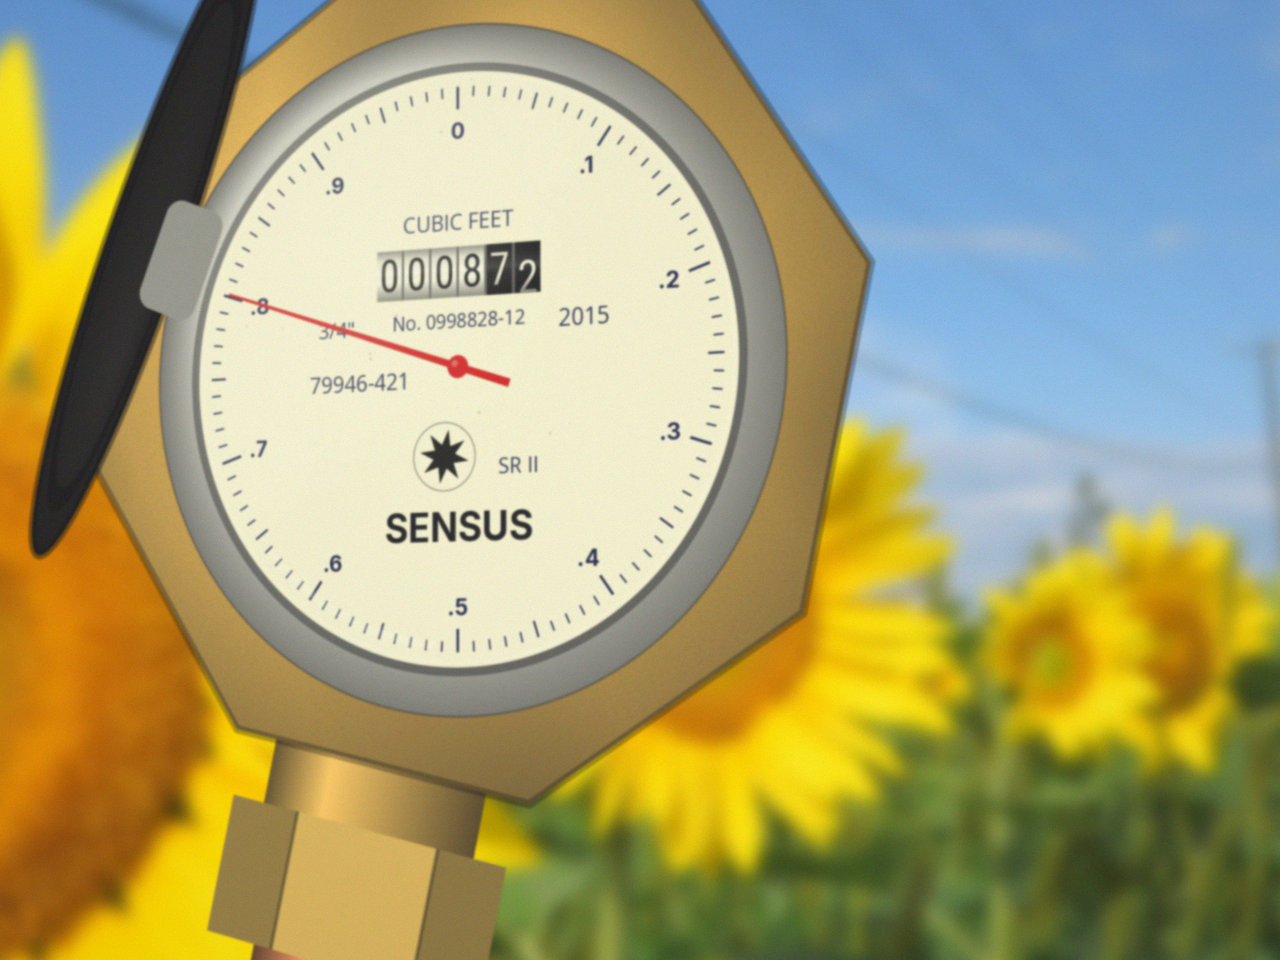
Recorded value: 871.80 ft³
